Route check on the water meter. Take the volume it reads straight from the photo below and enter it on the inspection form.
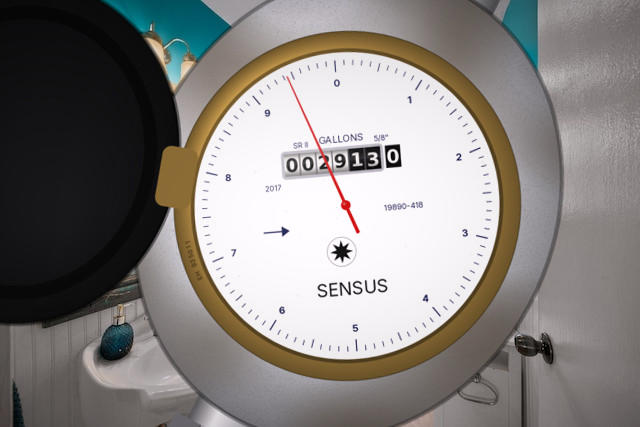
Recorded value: 29129.4 gal
